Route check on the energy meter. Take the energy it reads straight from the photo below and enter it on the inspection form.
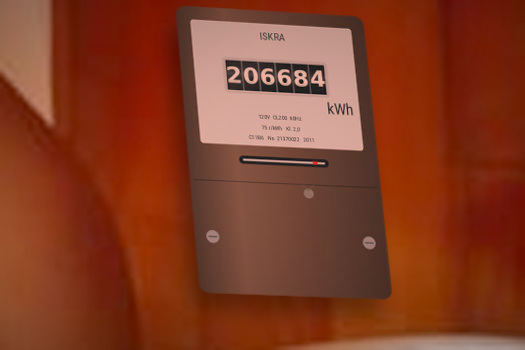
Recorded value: 206684 kWh
